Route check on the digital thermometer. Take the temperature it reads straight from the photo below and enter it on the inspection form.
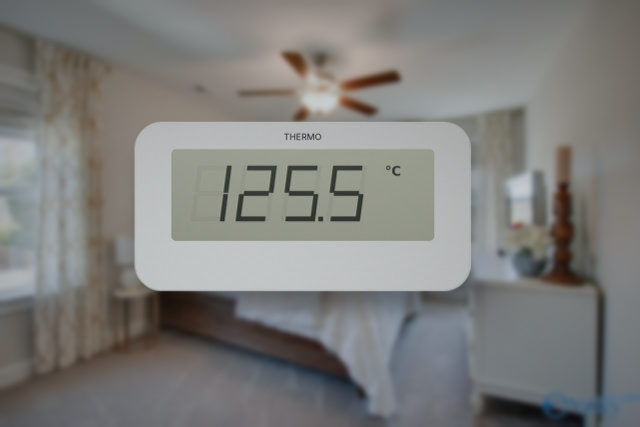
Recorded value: 125.5 °C
